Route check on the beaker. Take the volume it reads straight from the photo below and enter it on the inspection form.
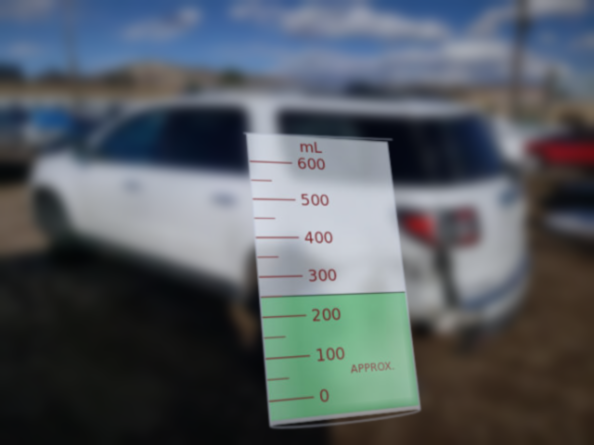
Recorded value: 250 mL
